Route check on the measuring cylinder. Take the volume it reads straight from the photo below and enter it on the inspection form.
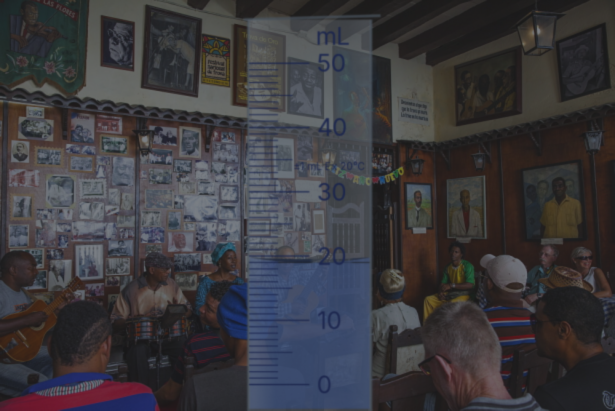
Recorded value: 19 mL
